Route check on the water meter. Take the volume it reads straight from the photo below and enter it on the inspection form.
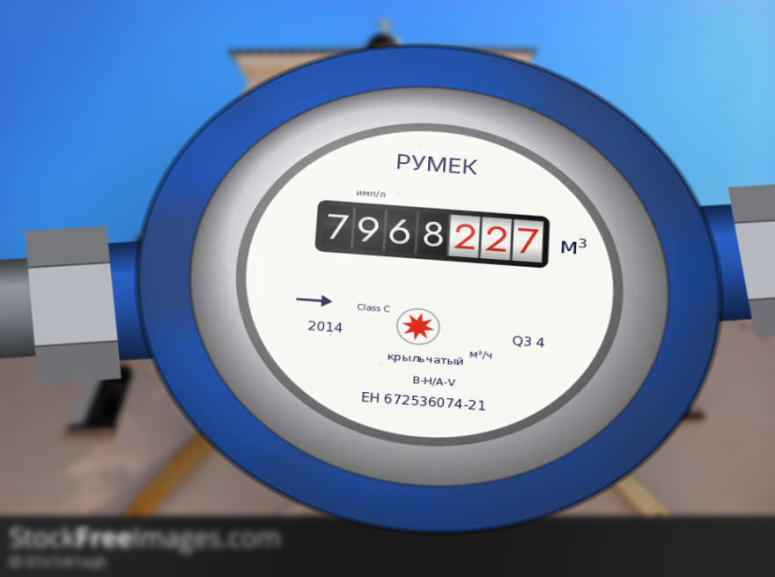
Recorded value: 7968.227 m³
